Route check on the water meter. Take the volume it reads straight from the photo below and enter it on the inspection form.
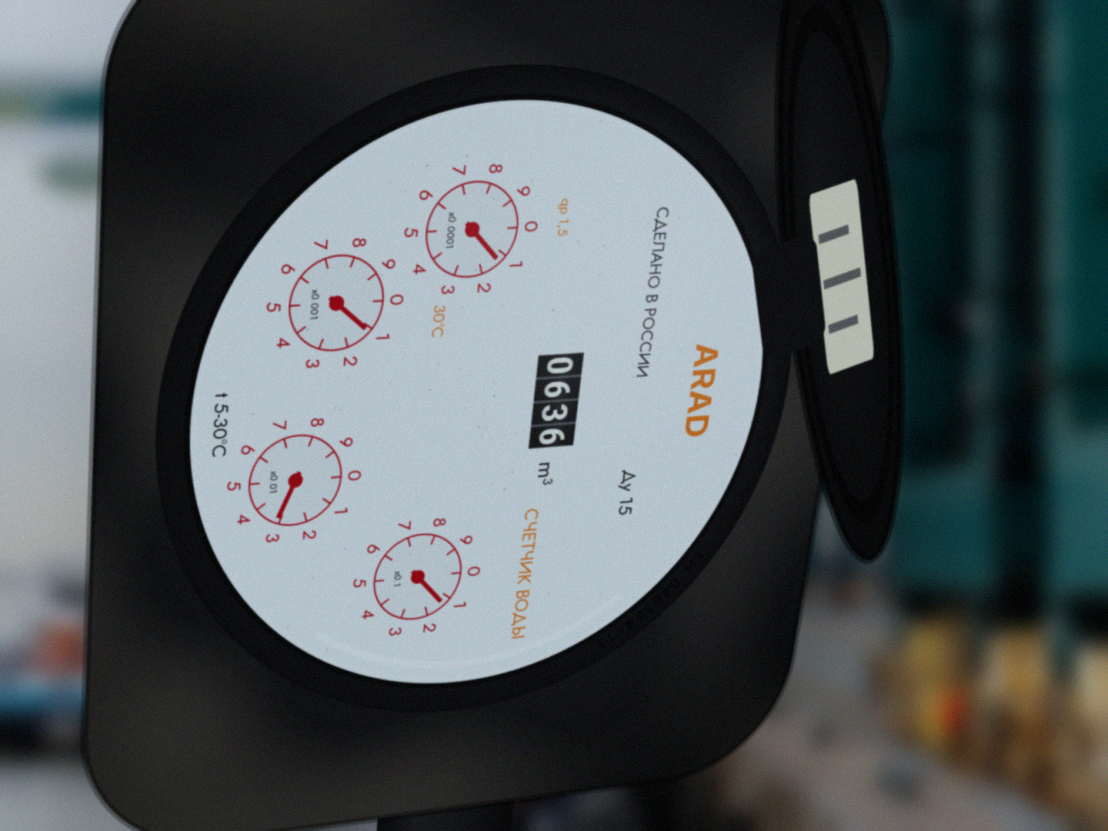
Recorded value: 636.1311 m³
